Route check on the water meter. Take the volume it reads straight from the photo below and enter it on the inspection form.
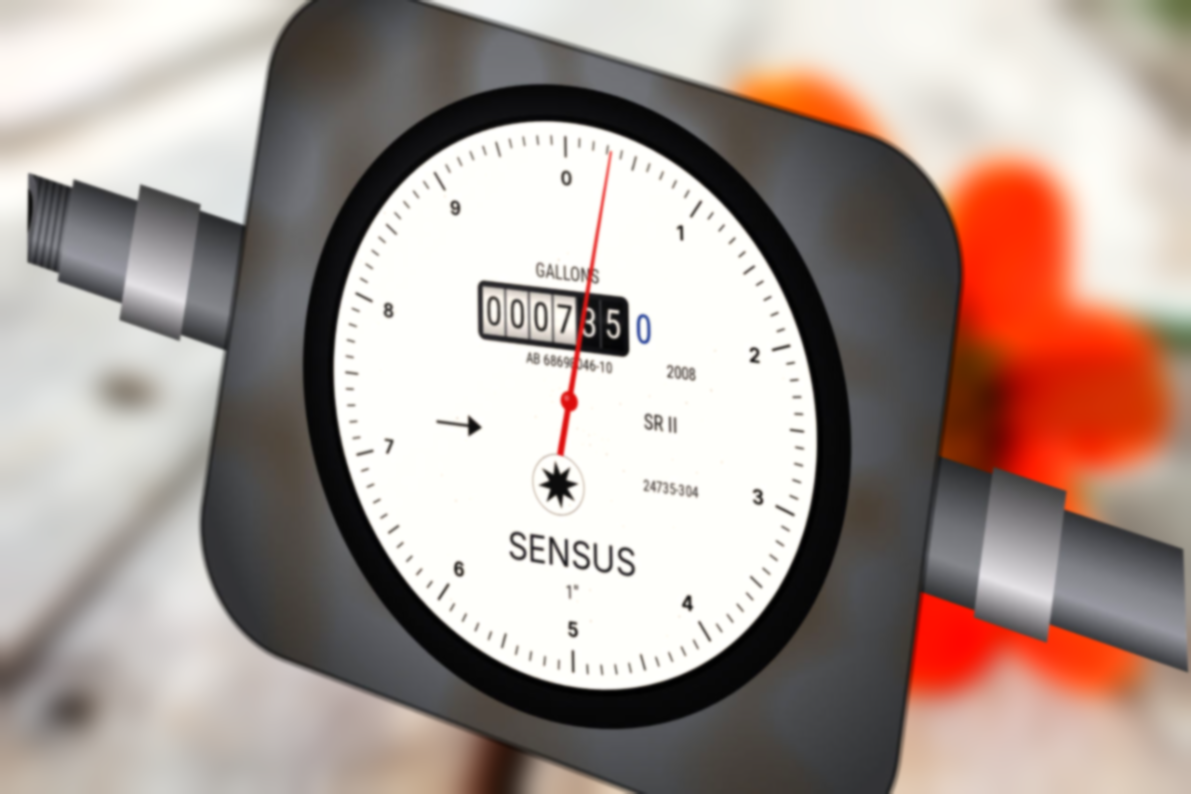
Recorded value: 7350.3 gal
